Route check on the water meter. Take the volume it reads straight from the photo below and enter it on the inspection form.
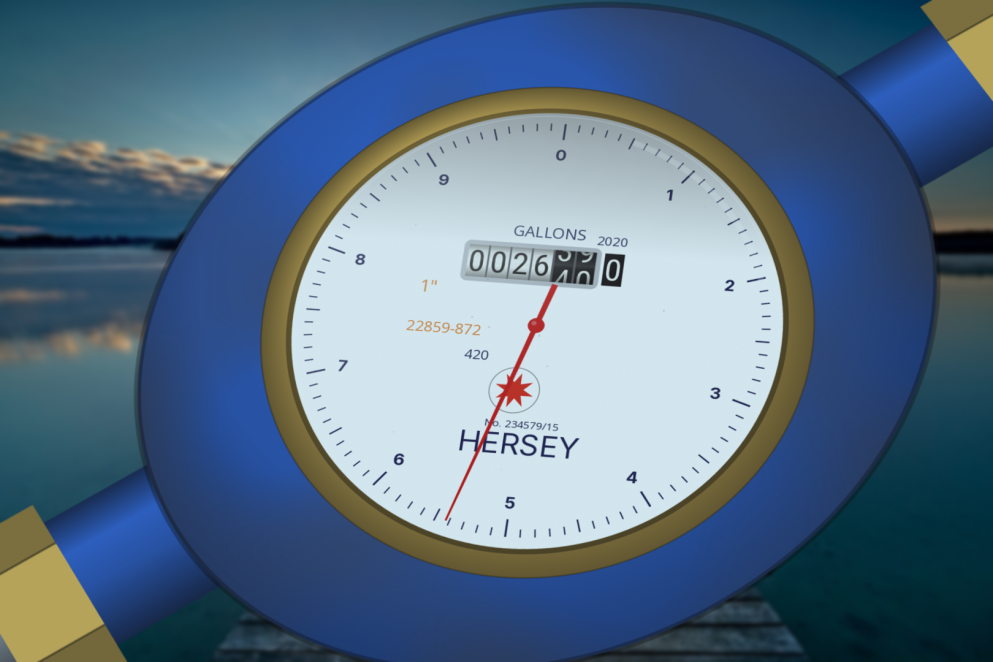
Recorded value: 26395.4 gal
